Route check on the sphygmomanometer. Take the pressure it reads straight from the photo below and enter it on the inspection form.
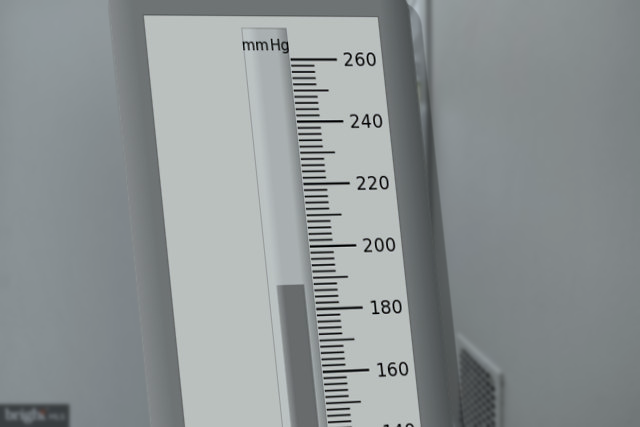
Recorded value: 188 mmHg
